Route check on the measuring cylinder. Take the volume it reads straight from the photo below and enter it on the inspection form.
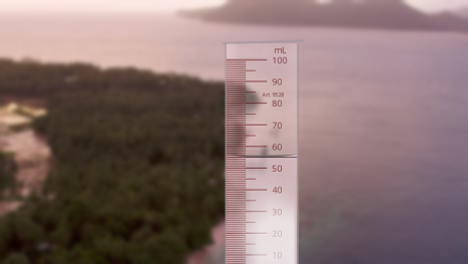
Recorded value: 55 mL
